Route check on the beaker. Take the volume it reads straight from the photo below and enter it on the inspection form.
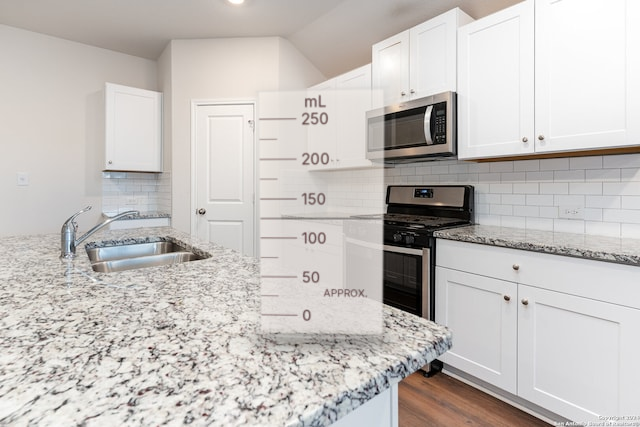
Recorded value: 125 mL
